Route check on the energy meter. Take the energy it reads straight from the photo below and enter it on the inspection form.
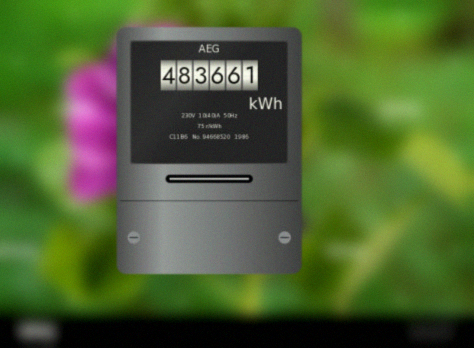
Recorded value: 483661 kWh
